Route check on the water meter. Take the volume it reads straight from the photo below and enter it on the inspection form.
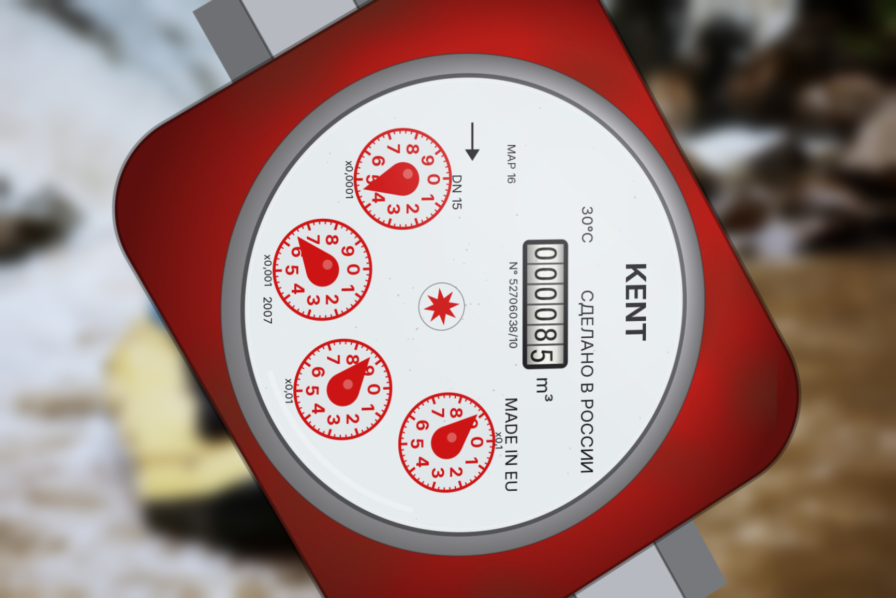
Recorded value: 84.8864 m³
